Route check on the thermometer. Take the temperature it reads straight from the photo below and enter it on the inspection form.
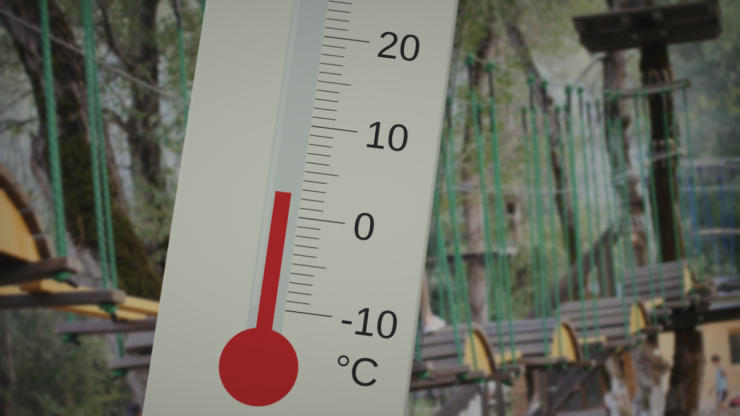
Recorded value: 2.5 °C
